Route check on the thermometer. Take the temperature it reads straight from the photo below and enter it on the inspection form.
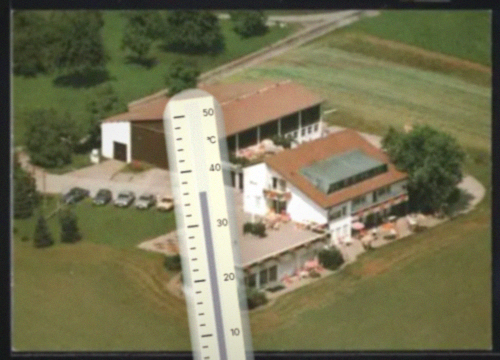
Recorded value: 36 °C
